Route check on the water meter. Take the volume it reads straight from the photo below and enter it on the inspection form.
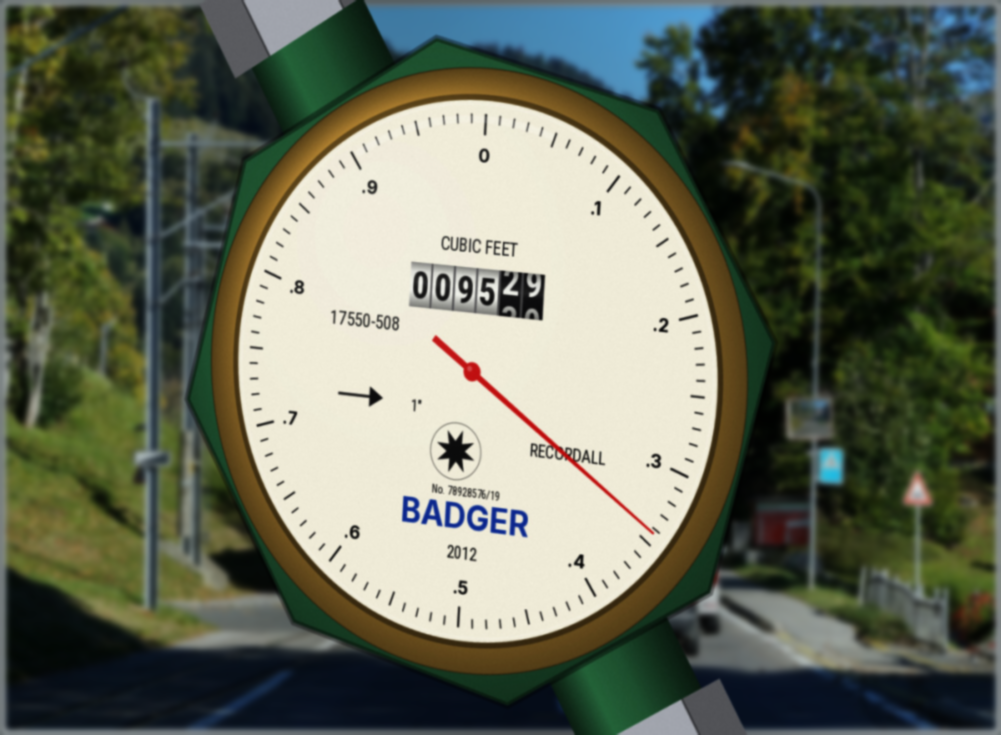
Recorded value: 9529.34 ft³
